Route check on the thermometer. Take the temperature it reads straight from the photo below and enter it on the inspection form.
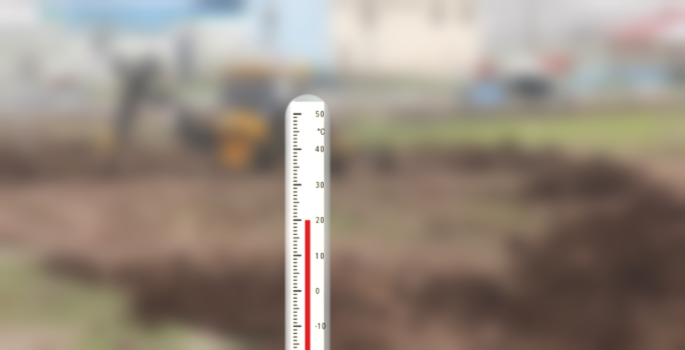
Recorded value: 20 °C
